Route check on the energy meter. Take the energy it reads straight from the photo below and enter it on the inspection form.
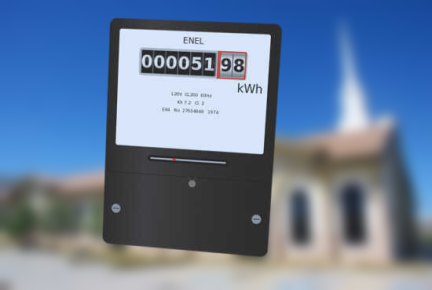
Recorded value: 51.98 kWh
